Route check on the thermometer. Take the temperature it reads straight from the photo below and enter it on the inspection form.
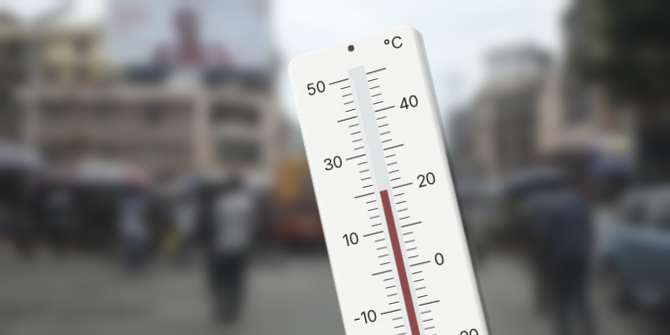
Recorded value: 20 °C
